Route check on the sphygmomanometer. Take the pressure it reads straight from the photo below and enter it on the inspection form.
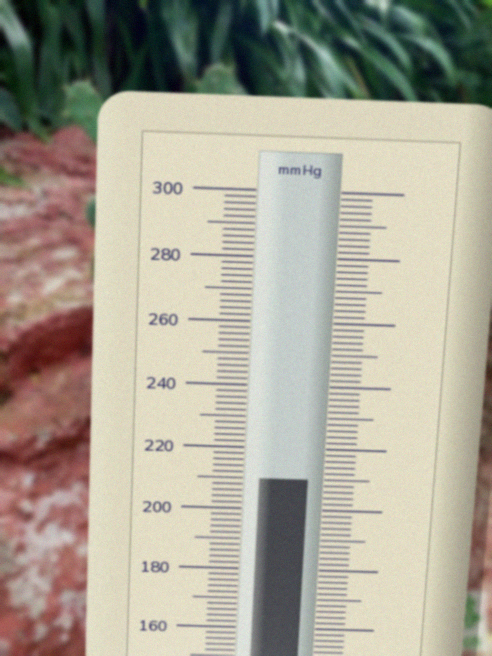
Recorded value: 210 mmHg
